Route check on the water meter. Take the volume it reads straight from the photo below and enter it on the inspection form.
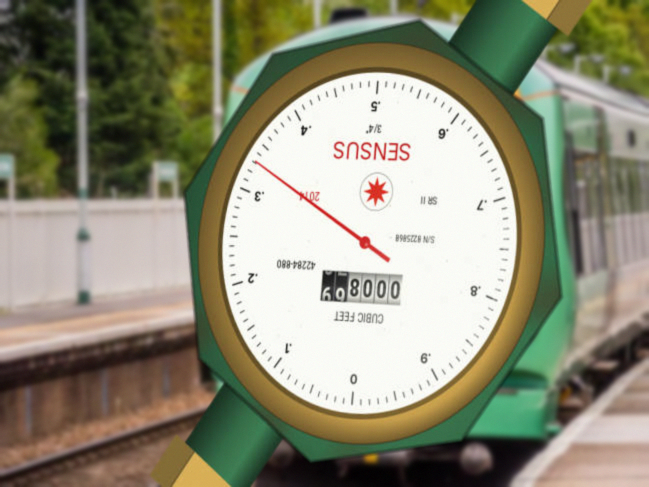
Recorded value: 869.33 ft³
